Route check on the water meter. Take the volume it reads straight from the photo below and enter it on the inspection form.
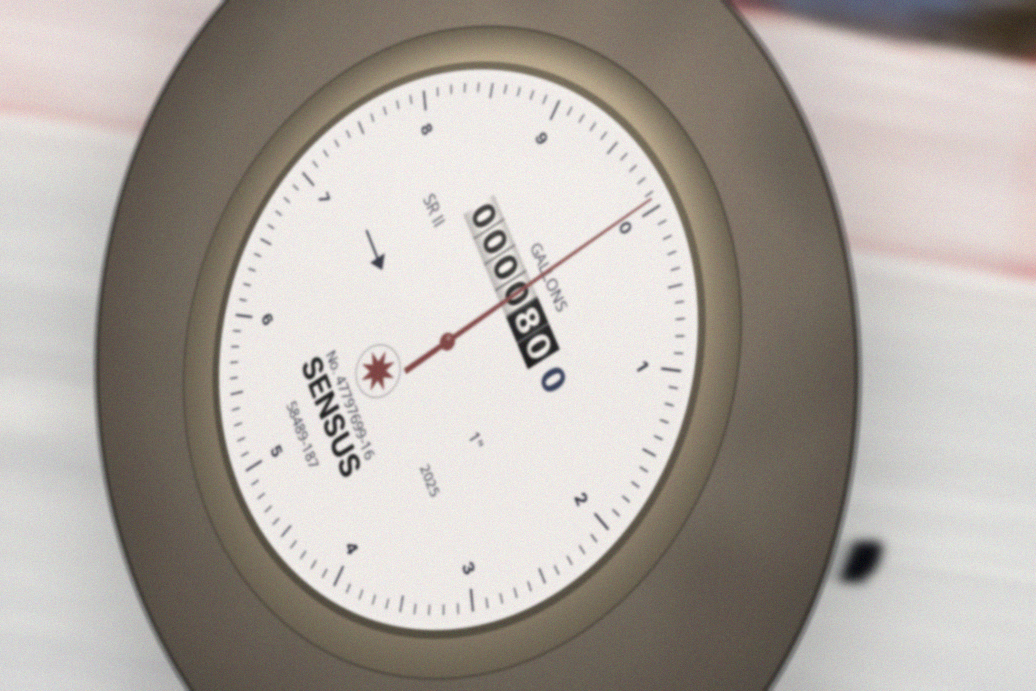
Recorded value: 799.9 gal
